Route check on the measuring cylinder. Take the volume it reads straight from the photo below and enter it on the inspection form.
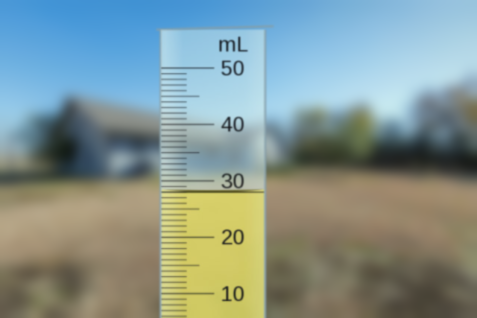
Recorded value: 28 mL
